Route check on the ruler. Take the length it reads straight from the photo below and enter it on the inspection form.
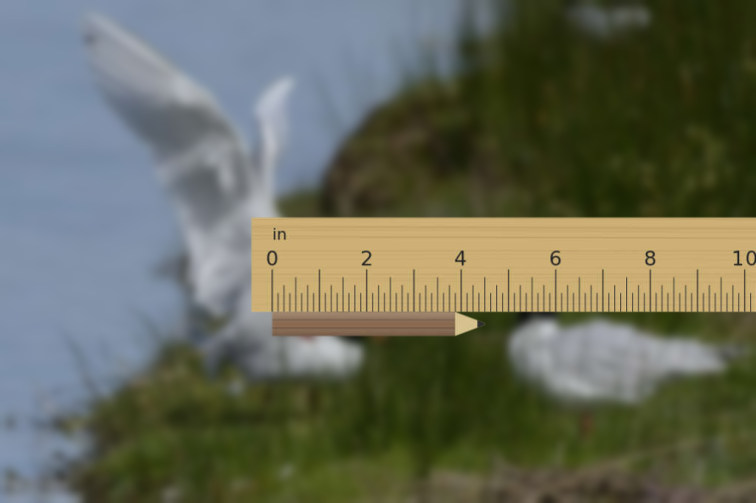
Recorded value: 4.5 in
